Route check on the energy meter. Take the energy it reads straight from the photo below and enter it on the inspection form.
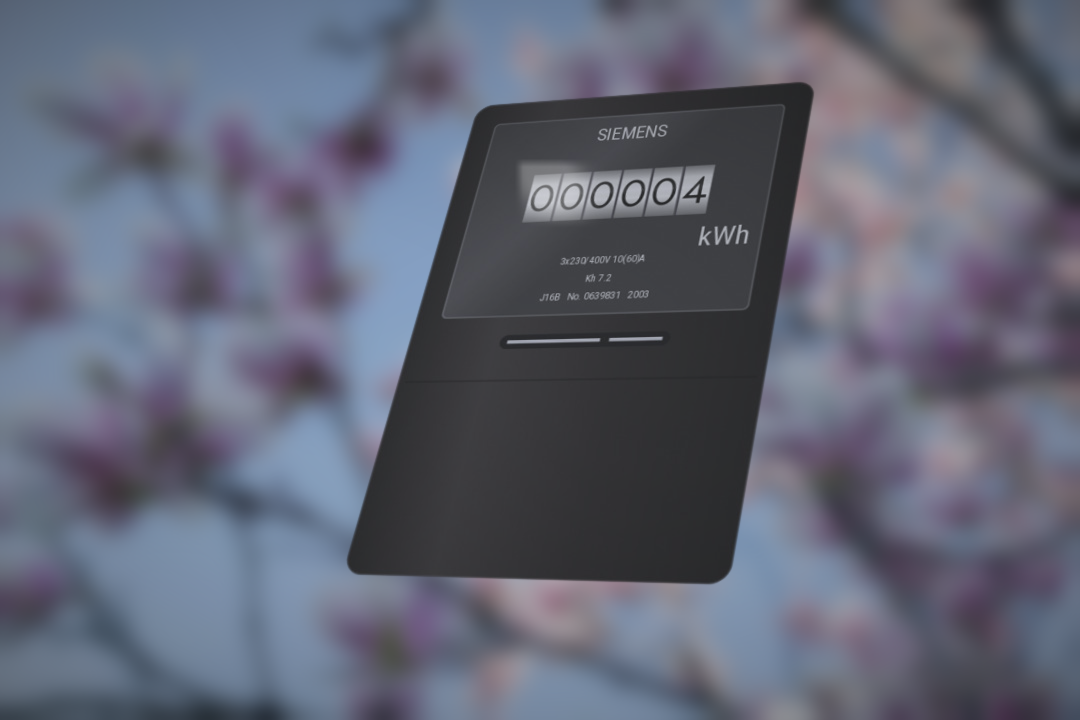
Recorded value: 4 kWh
